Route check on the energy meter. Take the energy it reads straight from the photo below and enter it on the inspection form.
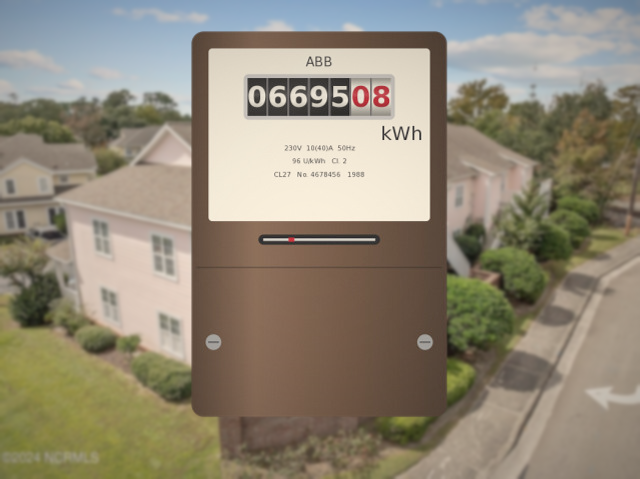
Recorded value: 6695.08 kWh
